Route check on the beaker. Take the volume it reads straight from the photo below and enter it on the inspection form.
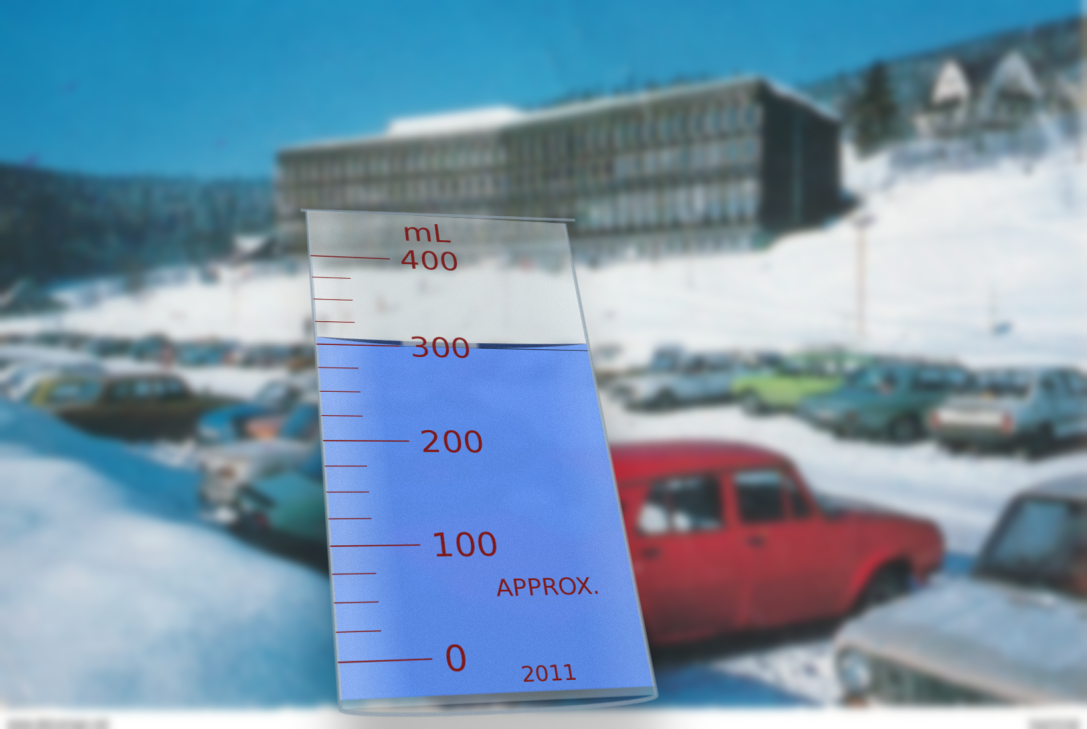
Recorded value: 300 mL
